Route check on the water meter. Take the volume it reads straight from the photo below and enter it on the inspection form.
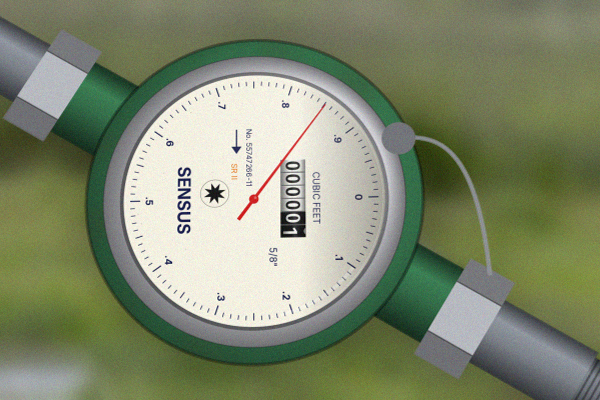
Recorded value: 0.85 ft³
